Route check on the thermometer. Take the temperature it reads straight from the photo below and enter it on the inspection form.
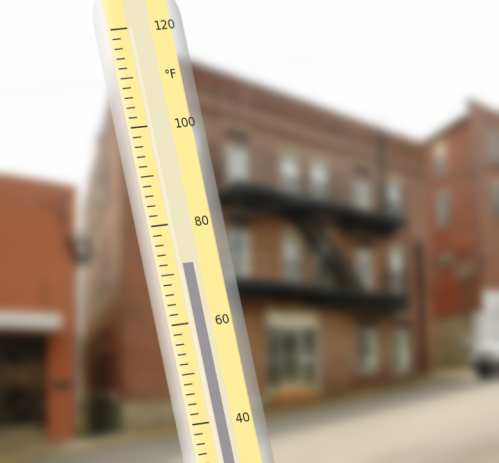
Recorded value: 72 °F
